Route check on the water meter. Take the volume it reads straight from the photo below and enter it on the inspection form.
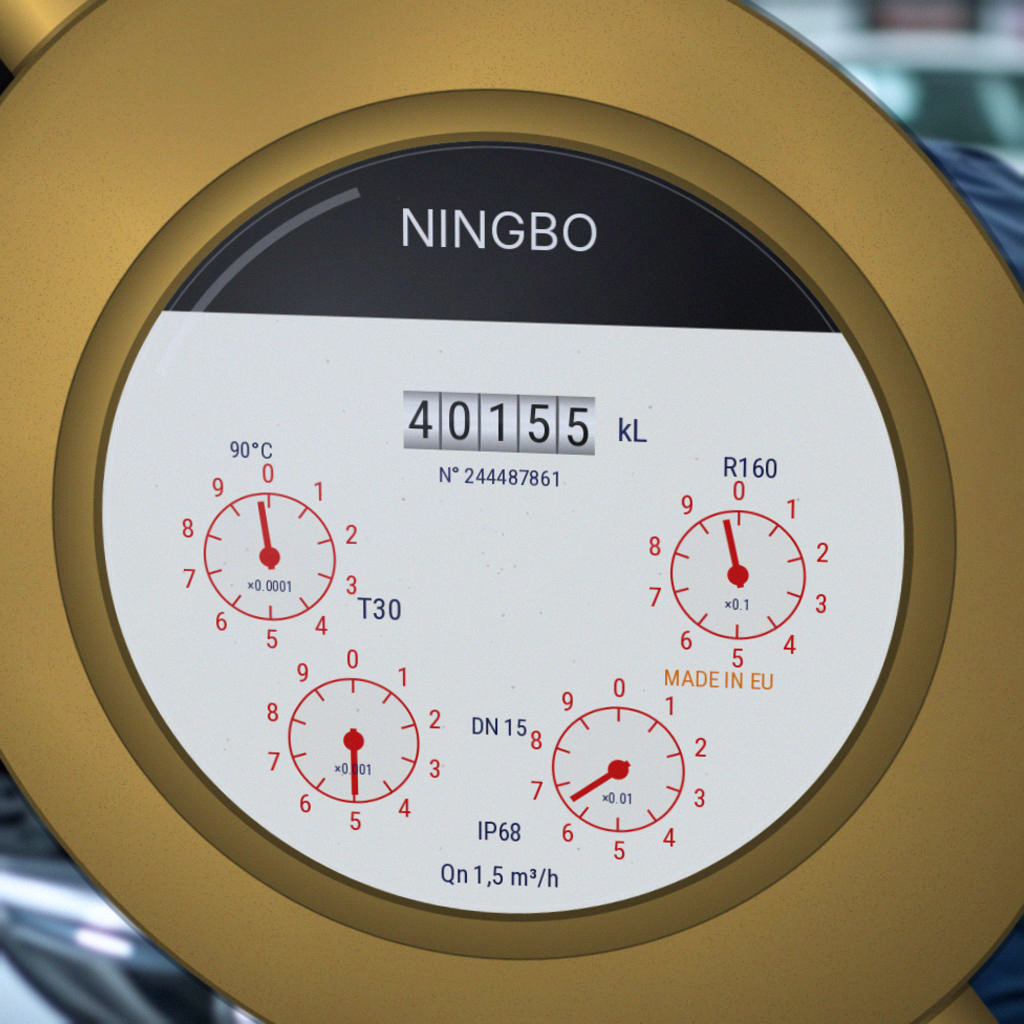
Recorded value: 40154.9649 kL
